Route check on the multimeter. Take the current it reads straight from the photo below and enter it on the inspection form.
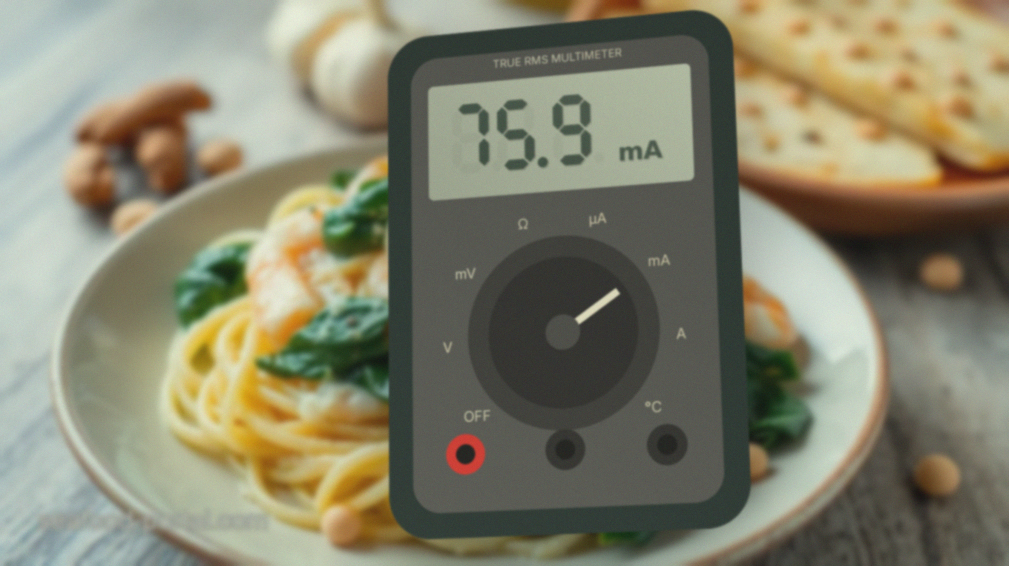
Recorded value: 75.9 mA
